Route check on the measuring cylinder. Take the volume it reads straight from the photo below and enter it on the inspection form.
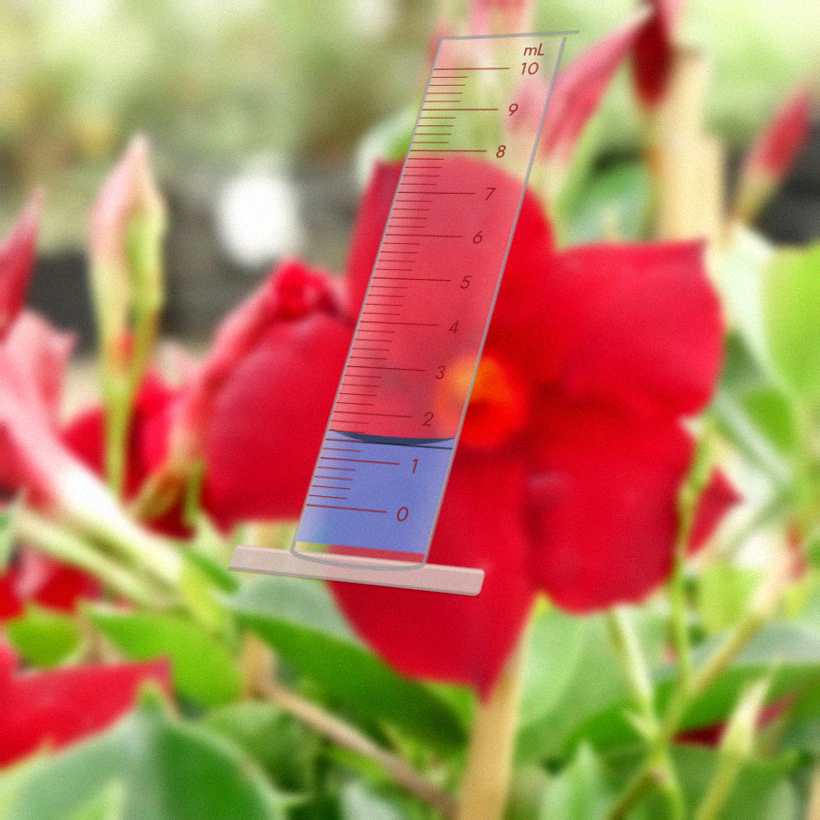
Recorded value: 1.4 mL
